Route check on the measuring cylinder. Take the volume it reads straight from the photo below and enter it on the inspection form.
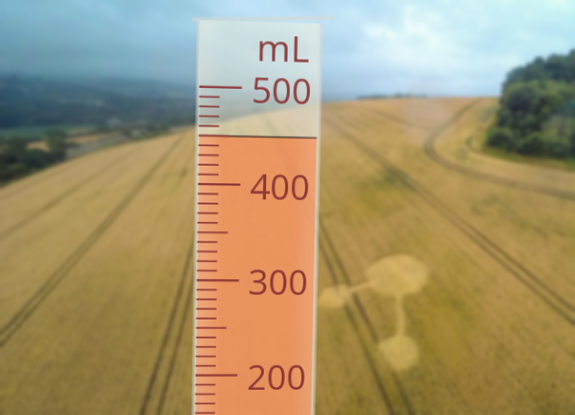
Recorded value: 450 mL
